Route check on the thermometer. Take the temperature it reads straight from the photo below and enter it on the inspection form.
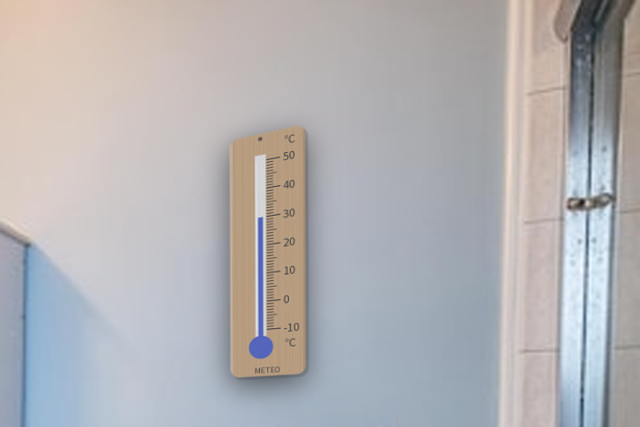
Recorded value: 30 °C
